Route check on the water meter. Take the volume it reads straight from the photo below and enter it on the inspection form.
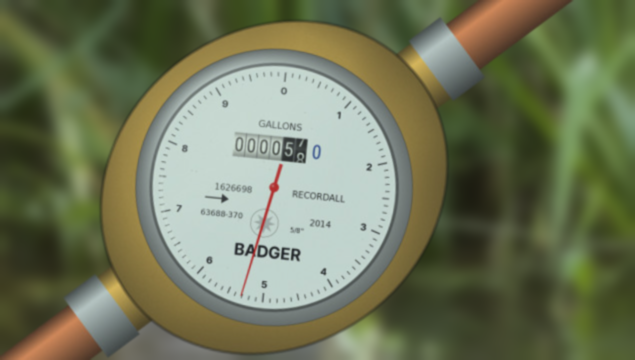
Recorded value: 575.3 gal
